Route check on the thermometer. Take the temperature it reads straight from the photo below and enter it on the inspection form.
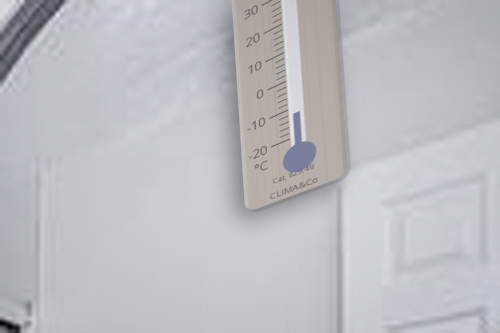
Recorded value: -12 °C
